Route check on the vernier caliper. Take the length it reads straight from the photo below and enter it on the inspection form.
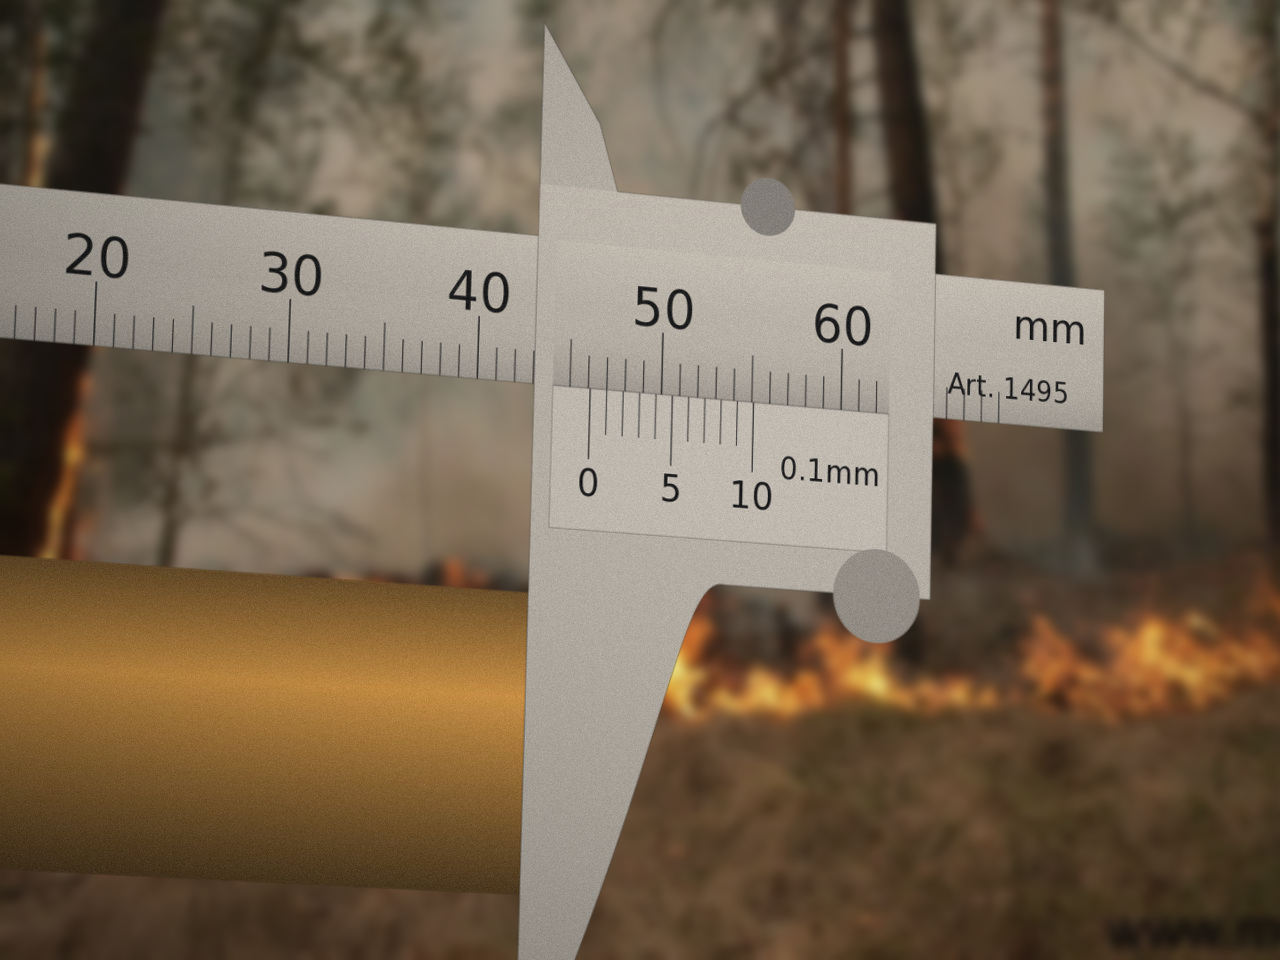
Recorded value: 46.1 mm
